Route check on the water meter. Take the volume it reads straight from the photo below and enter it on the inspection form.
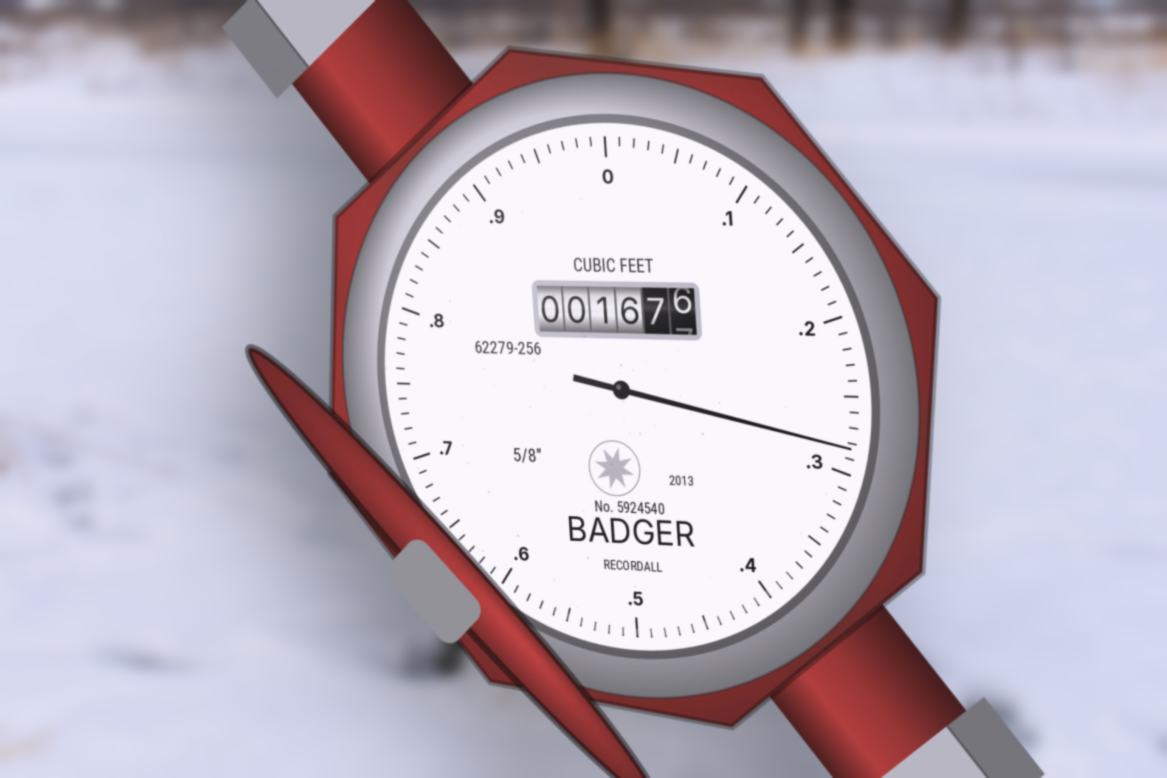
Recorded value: 1676.28 ft³
